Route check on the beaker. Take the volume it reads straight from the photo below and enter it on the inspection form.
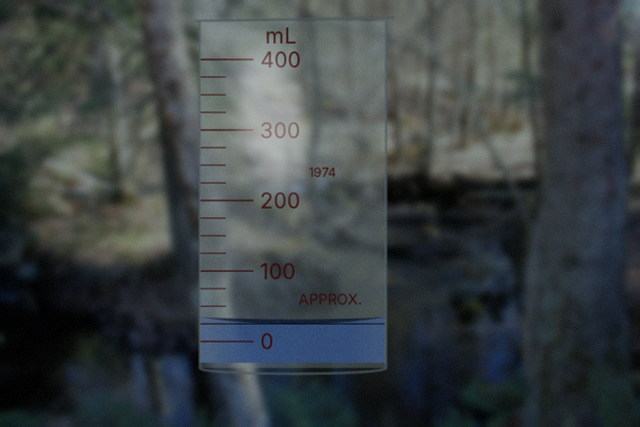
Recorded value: 25 mL
